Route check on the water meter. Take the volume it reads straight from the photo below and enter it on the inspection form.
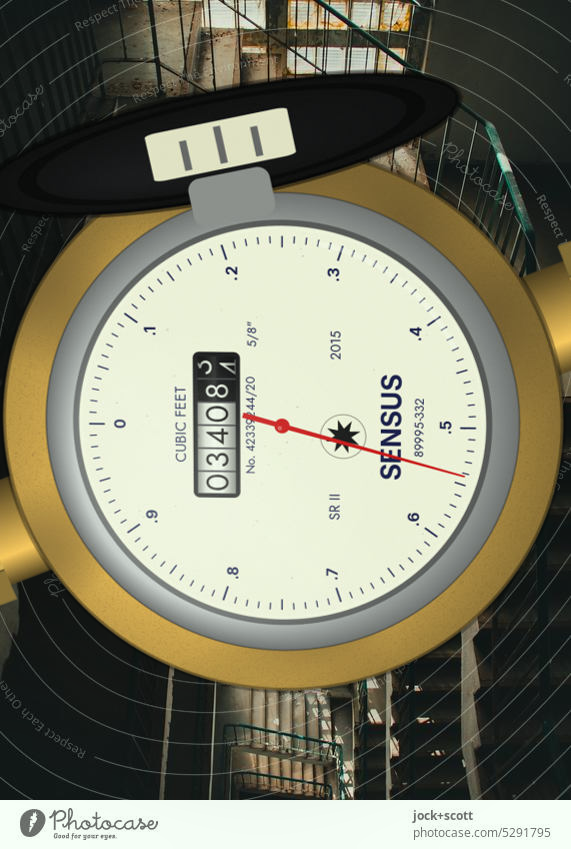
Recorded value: 34083.54 ft³
